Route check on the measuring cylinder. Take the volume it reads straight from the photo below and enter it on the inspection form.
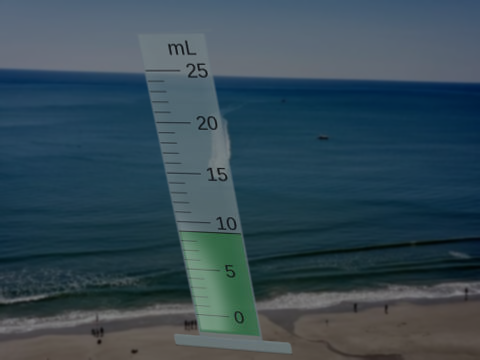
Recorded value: 9 mL
